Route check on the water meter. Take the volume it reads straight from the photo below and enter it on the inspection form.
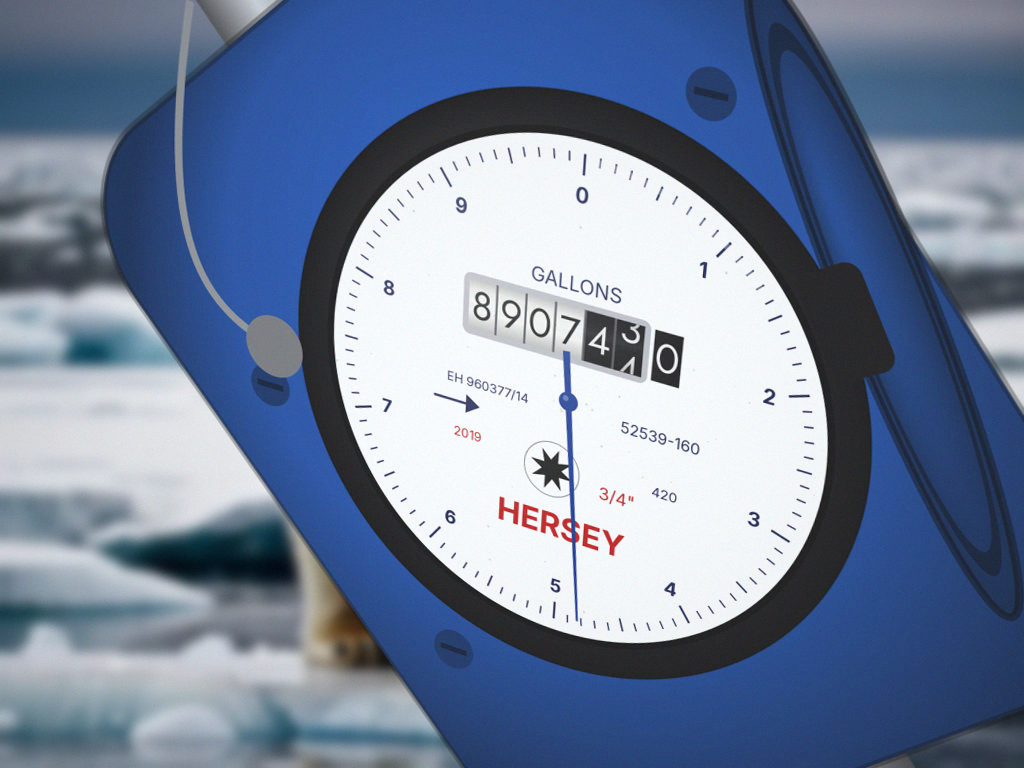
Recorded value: 8907434.8 gal
